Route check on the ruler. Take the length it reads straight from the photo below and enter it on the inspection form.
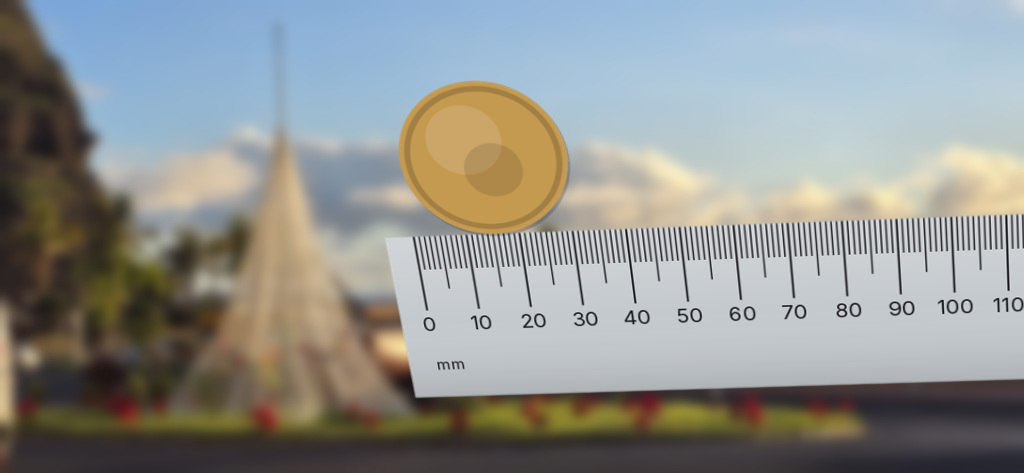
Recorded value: 31 mm
